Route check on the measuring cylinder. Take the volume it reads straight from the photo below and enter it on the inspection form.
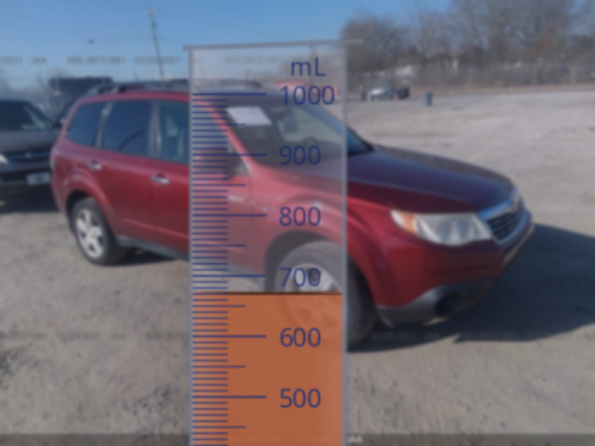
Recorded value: 670 mL
